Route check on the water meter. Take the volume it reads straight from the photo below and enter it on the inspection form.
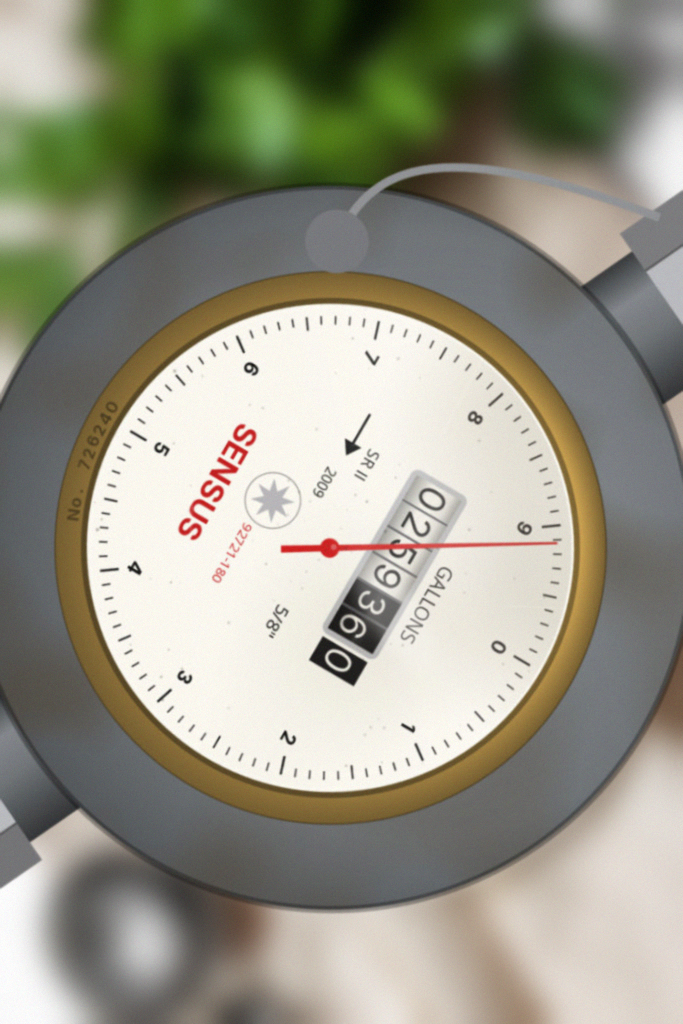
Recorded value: 259359.1 gal
